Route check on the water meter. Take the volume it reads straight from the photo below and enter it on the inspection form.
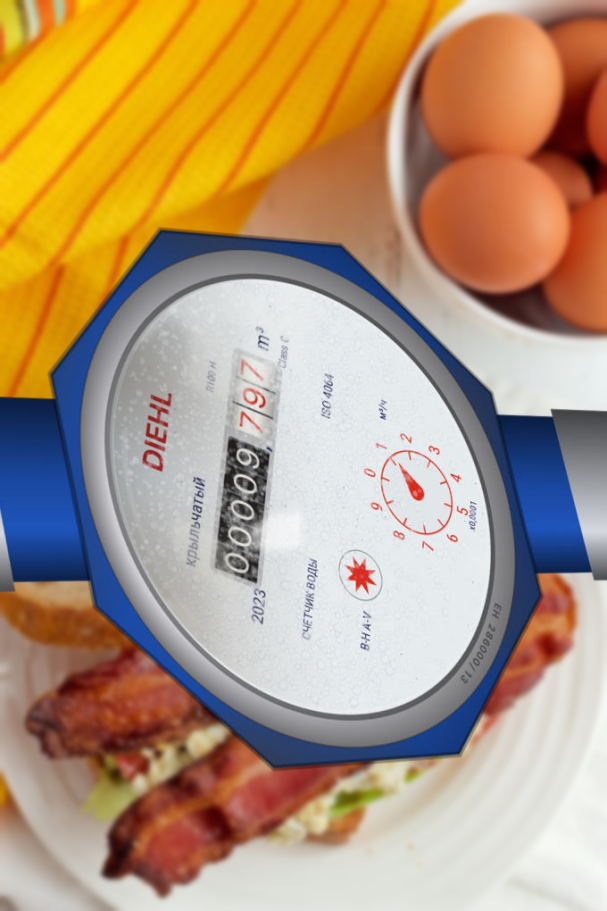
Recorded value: 9.7971 m³
